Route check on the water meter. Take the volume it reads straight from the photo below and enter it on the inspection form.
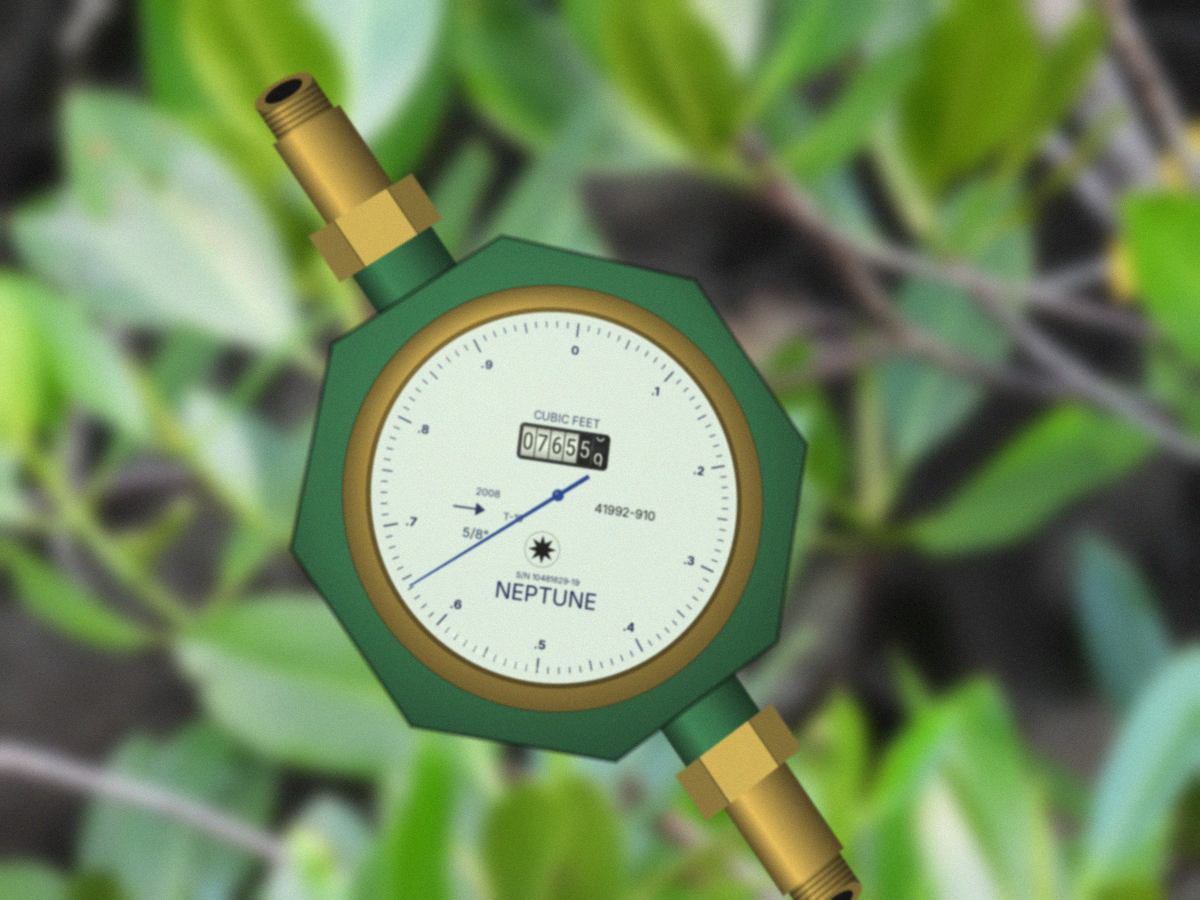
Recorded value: 76558.64 ft³
